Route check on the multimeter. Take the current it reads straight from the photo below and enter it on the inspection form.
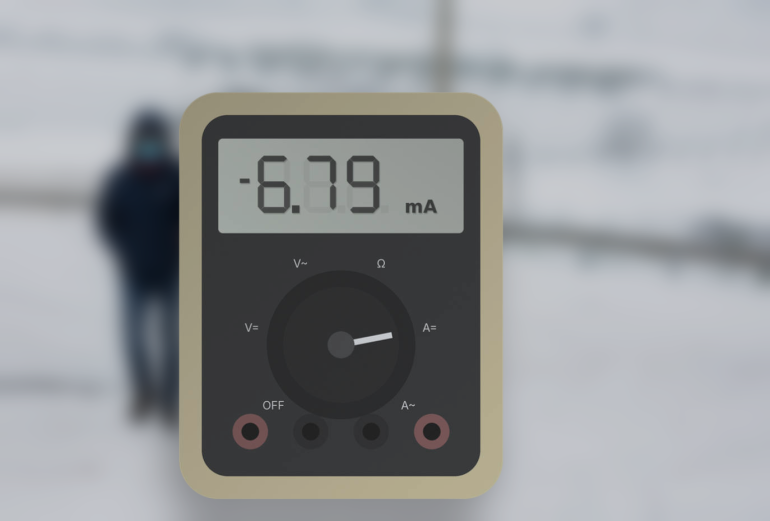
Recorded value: -6.79 mA
